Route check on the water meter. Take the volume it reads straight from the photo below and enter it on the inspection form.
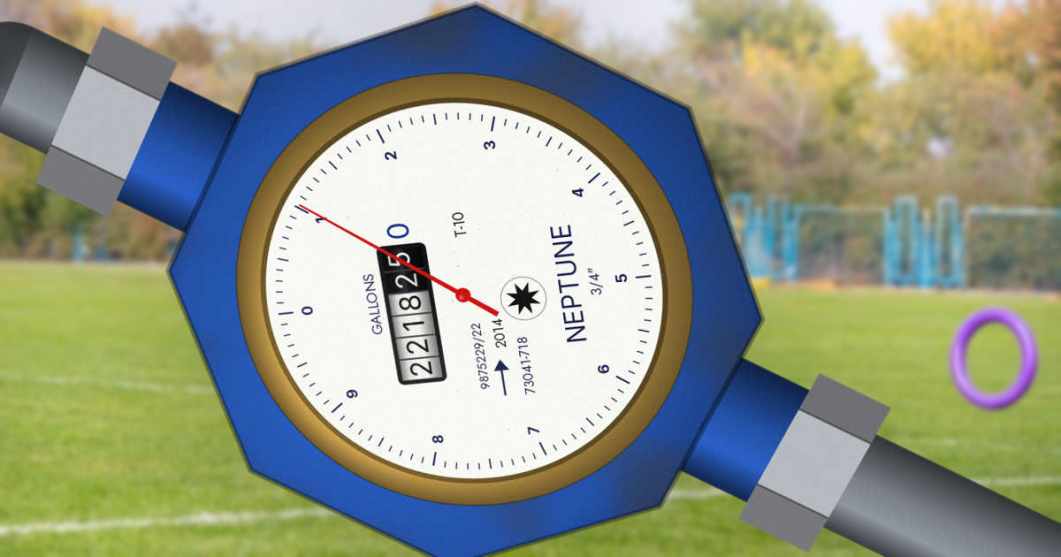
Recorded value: 2218251.0 gal
